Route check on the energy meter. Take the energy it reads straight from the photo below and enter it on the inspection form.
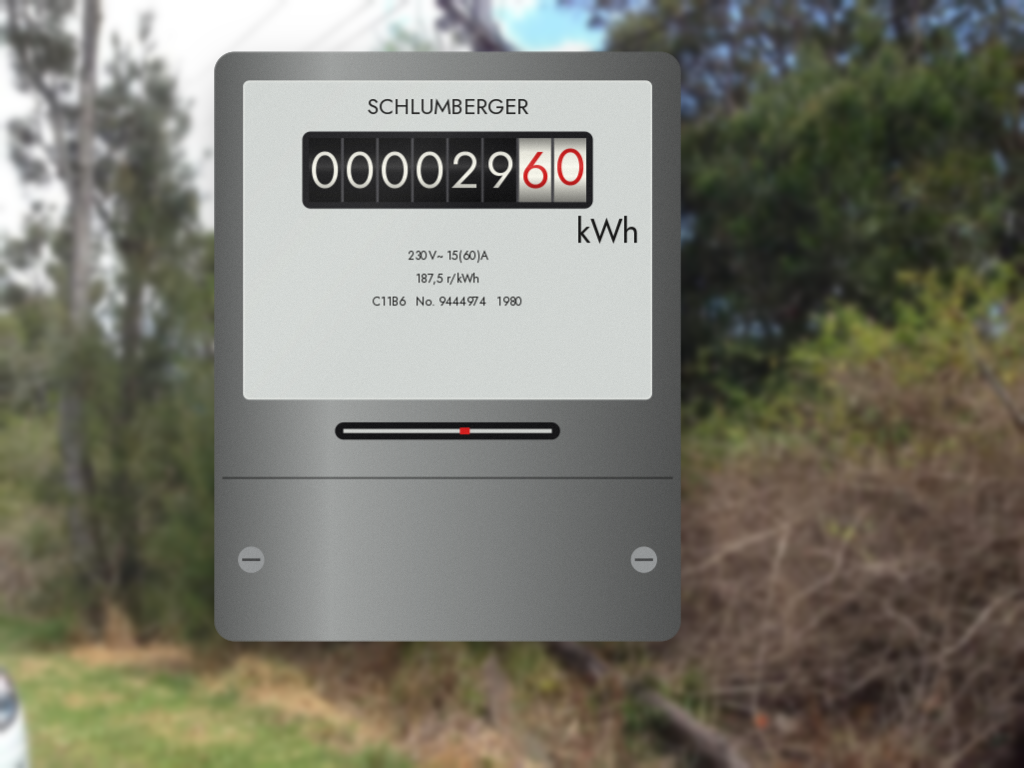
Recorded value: 29.60 kWh
